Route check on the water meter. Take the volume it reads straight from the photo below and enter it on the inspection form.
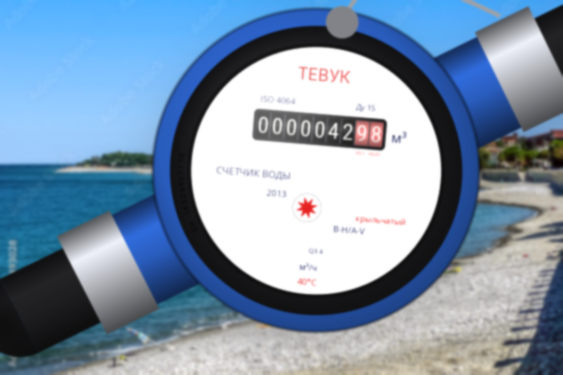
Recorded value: 42.98 m³
